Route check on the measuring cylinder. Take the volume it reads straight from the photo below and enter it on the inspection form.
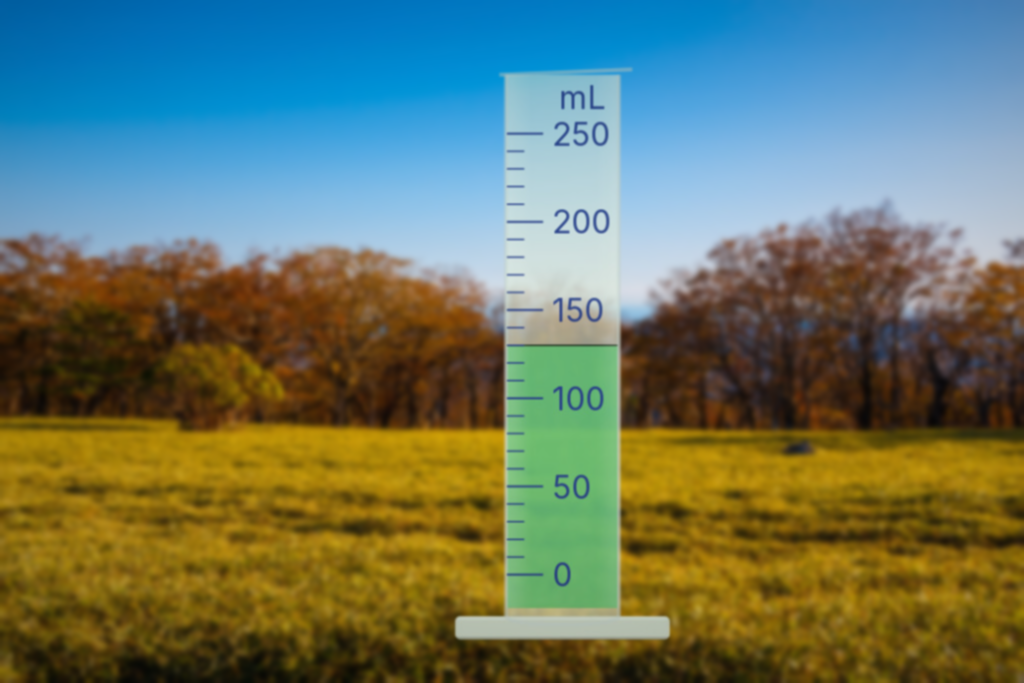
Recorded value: 130 mL
